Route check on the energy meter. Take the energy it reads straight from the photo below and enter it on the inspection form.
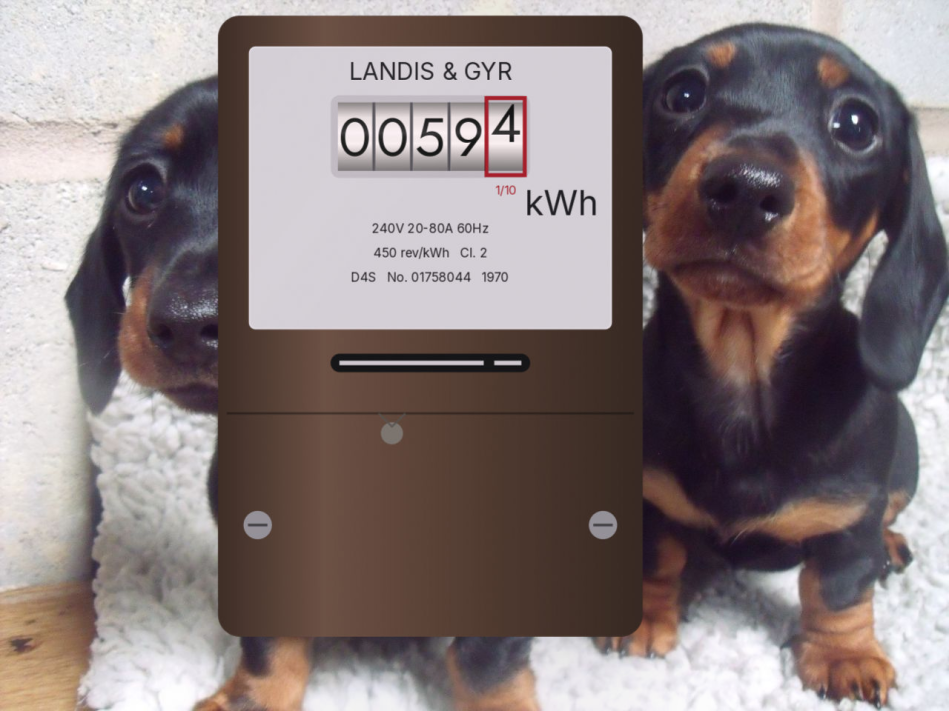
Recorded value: 59.4 kWh
